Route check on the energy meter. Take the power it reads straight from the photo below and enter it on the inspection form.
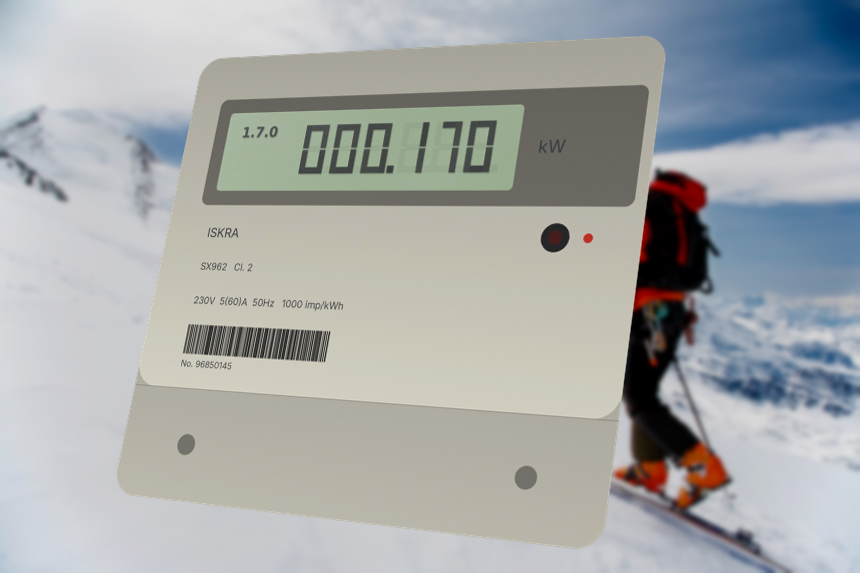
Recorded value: 0.170 kW
